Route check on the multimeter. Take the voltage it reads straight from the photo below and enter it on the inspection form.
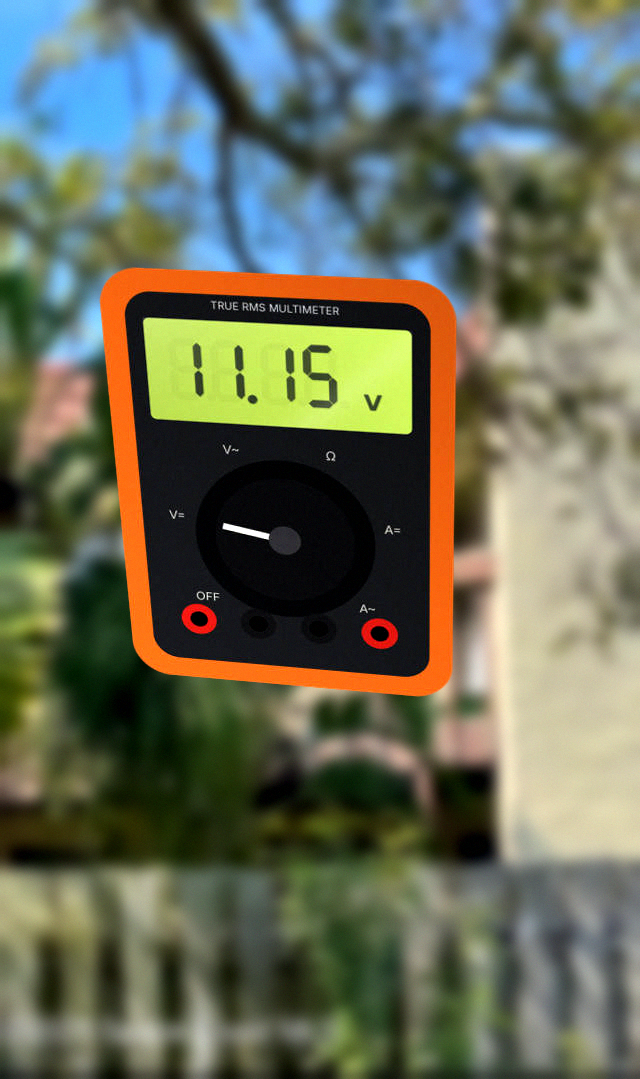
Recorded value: 11.15 V
